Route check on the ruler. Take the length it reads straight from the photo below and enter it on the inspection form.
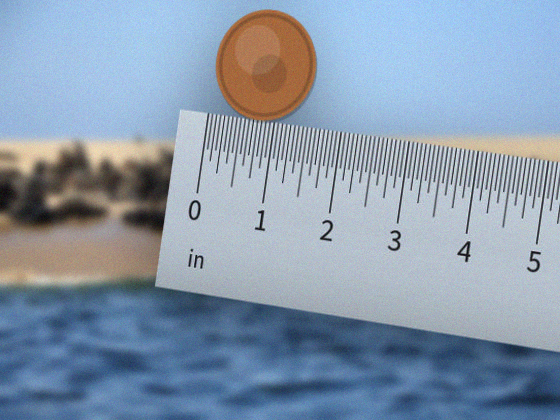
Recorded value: 1.5 in
